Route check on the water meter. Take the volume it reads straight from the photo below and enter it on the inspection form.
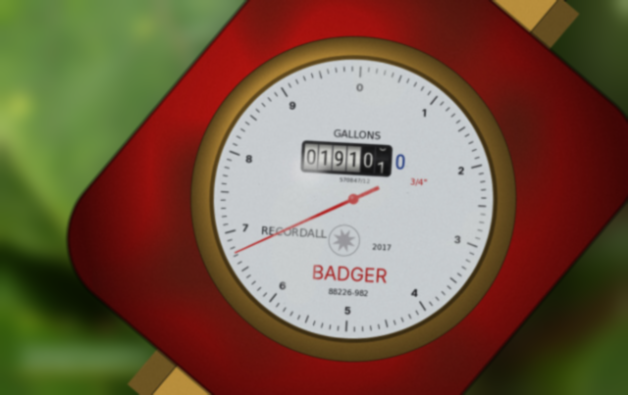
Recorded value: 191006.7 gal
